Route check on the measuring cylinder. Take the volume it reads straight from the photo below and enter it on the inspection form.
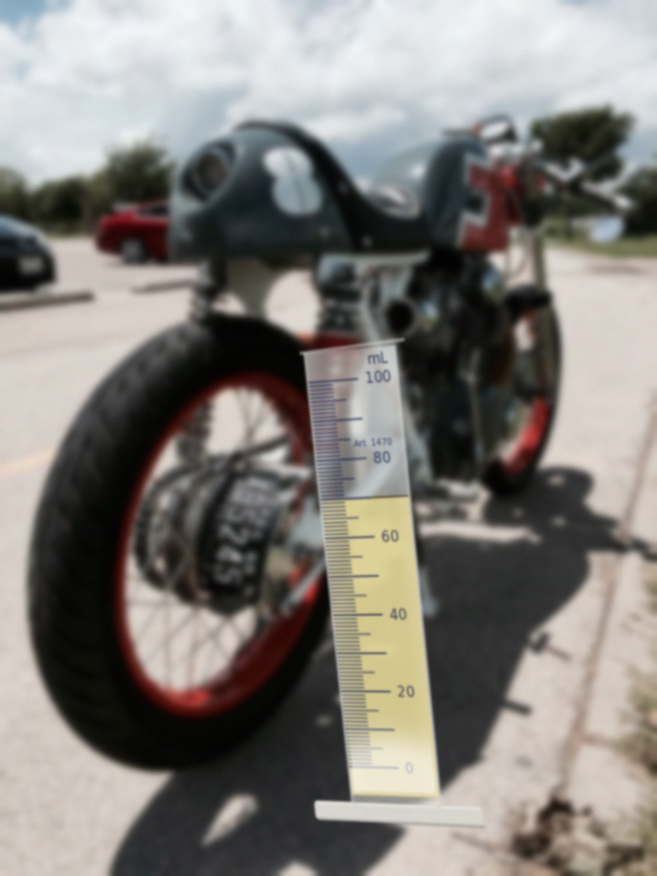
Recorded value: 70 mL
